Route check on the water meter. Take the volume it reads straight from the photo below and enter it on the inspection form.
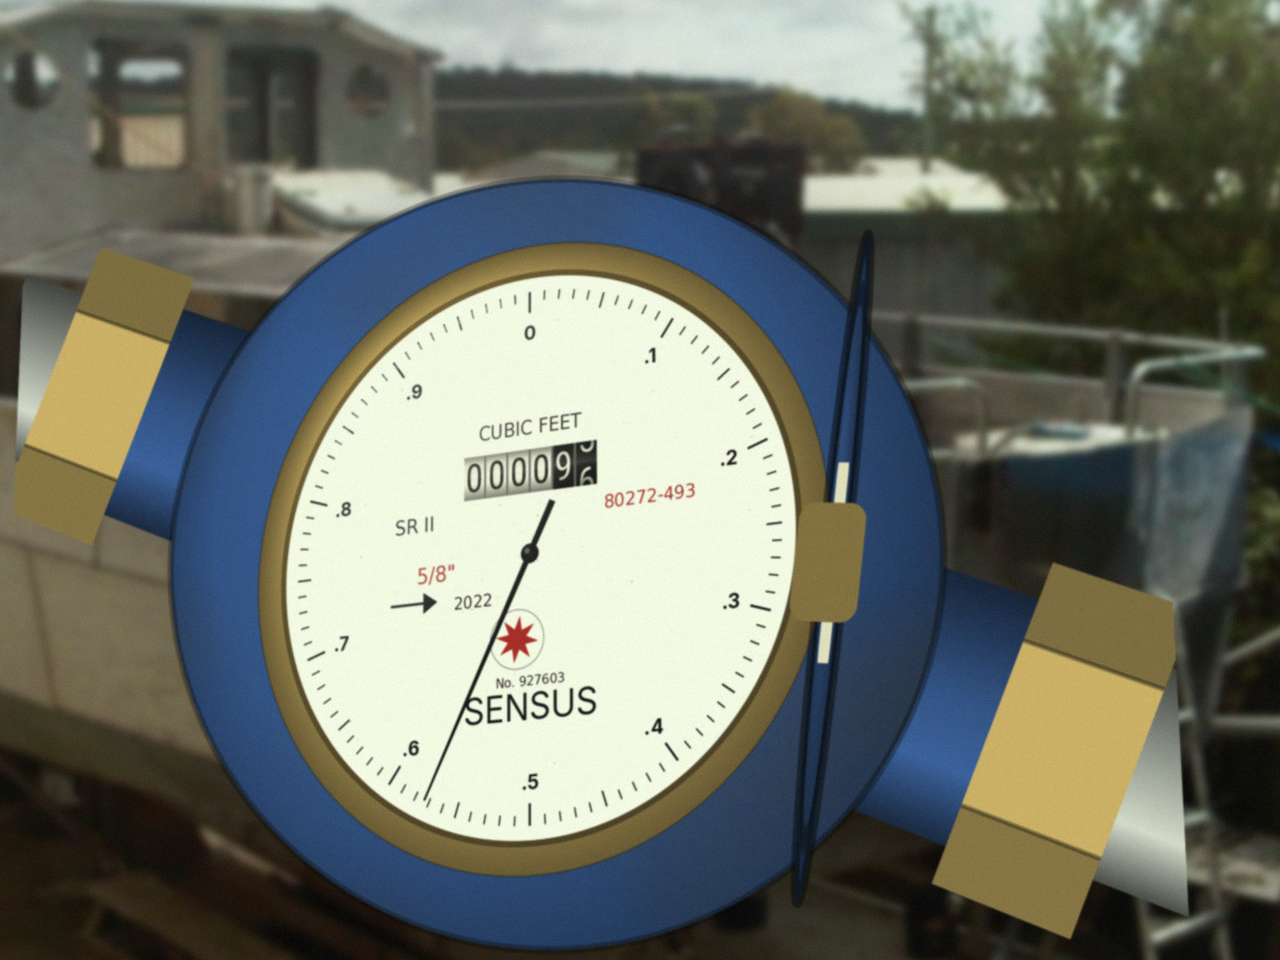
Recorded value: 95.57 ft³
